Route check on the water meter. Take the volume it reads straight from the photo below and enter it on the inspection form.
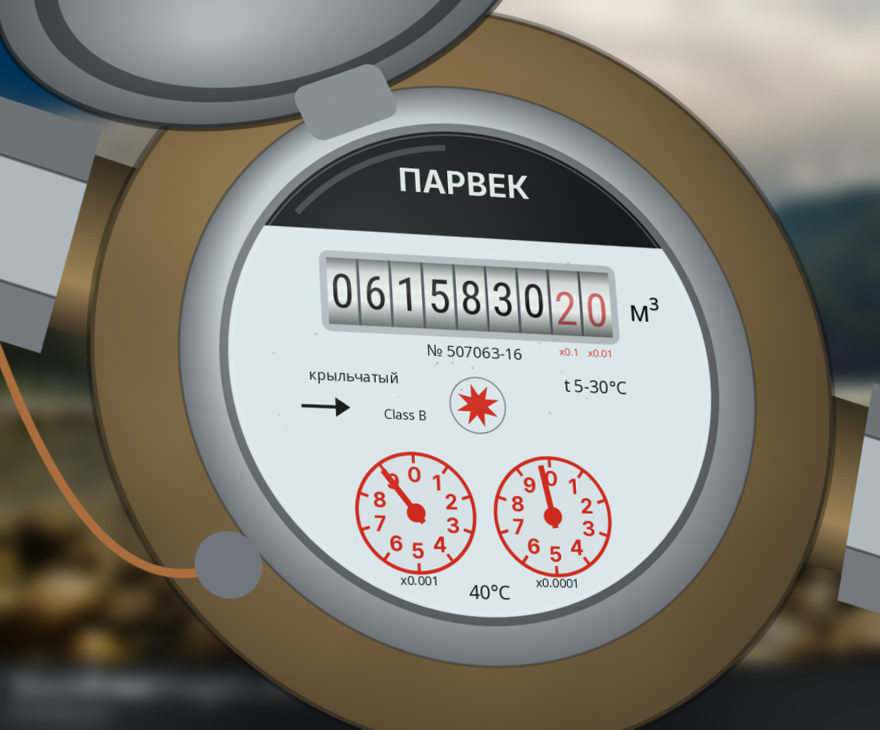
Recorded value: 615830.1989 m³
